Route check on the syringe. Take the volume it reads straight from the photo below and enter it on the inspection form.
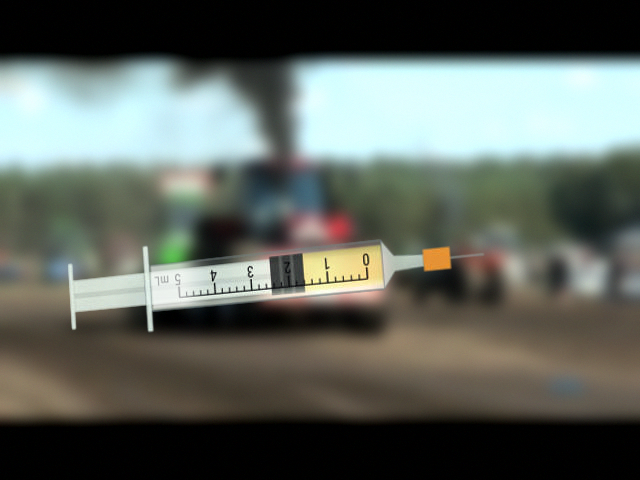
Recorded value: 1.6 mL
